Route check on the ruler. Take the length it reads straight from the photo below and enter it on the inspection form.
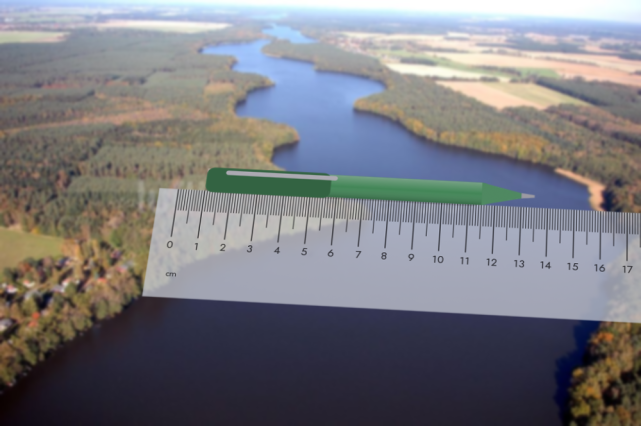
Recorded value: 12.5 cm
